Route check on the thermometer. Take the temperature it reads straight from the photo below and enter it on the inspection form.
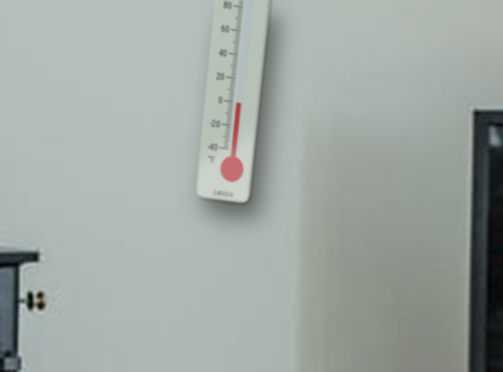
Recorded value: 0 °F
